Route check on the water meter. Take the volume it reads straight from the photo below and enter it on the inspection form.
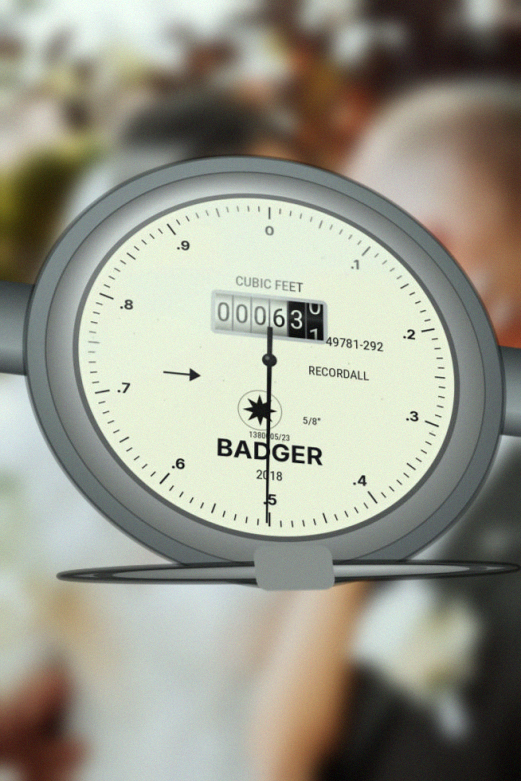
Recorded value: 630.50 ft³
